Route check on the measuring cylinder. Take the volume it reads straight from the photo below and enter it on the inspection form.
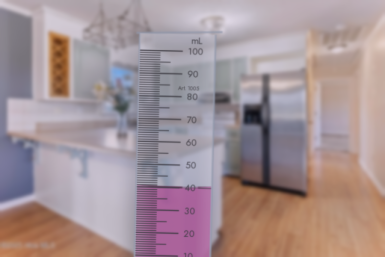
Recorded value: 40 mL
